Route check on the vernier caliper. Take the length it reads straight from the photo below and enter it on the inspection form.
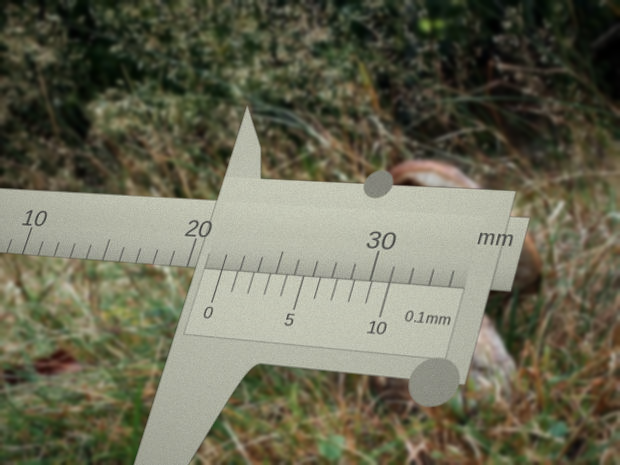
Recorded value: 22.0 mm
